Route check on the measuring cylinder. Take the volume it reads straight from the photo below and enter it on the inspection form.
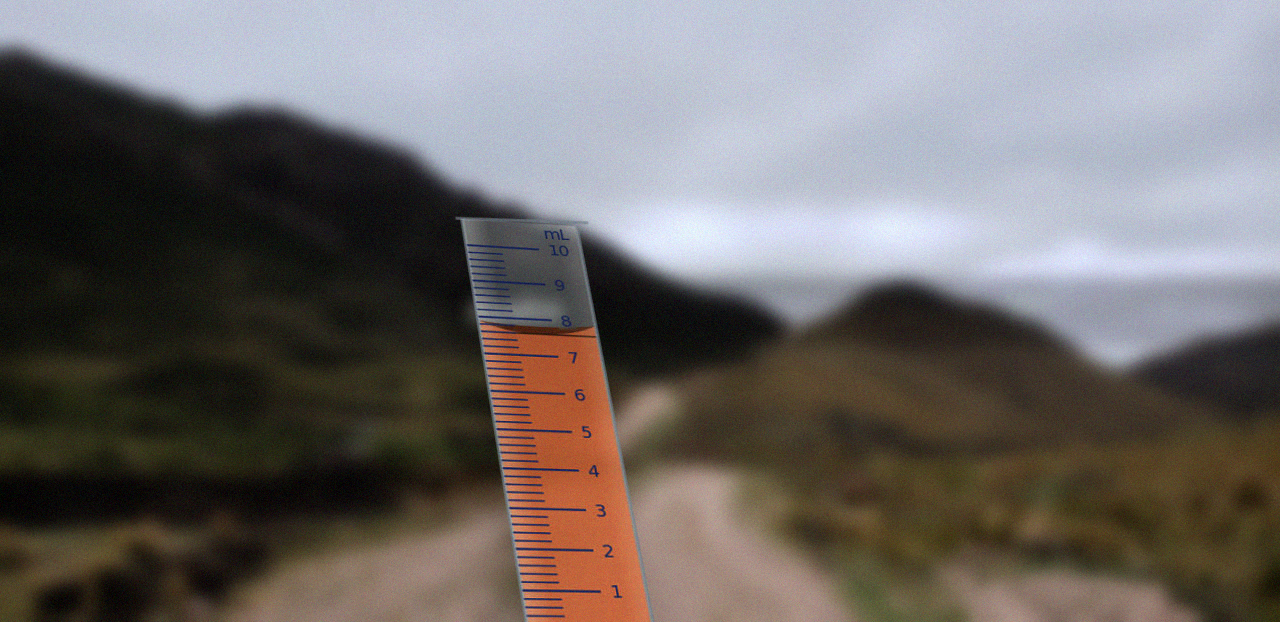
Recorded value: 7.6 mL
